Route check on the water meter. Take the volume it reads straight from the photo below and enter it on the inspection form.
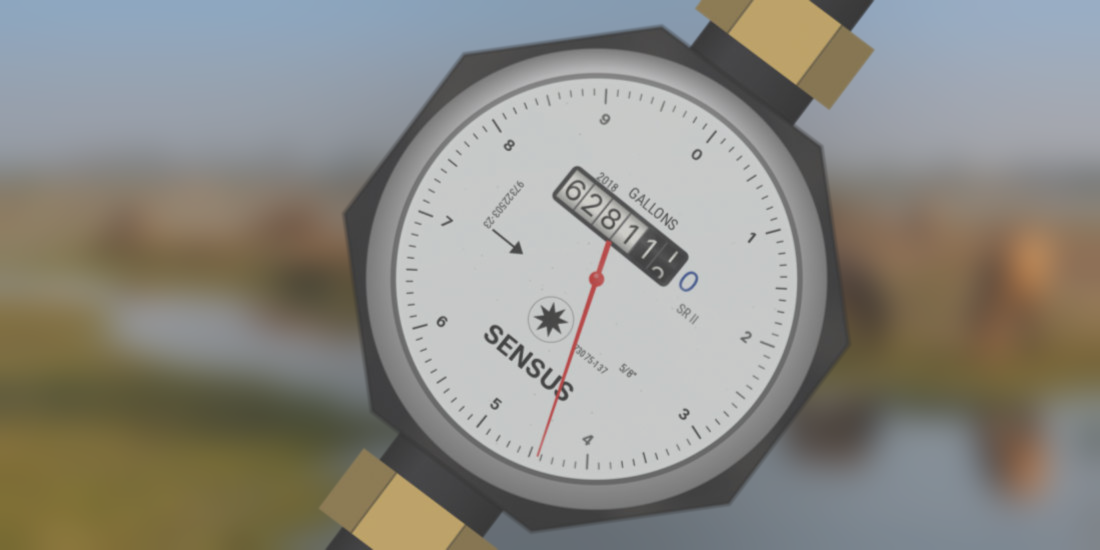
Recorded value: 6281114.4 gal
